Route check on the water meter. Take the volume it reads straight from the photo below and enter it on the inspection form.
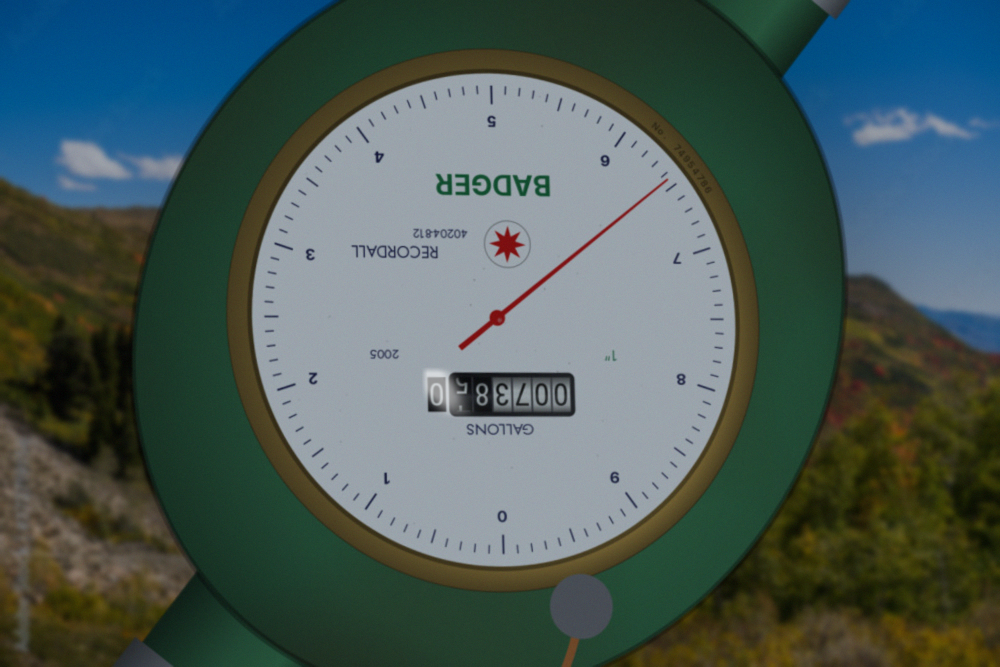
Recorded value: 73846.4 gal
